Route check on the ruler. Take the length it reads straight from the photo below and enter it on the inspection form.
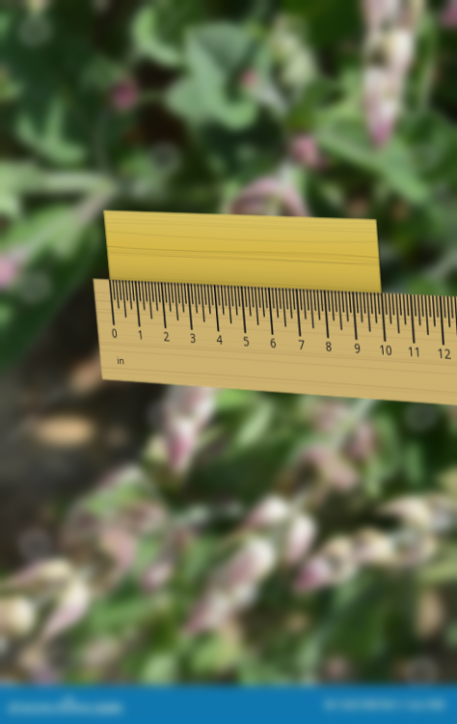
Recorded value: 10 in
